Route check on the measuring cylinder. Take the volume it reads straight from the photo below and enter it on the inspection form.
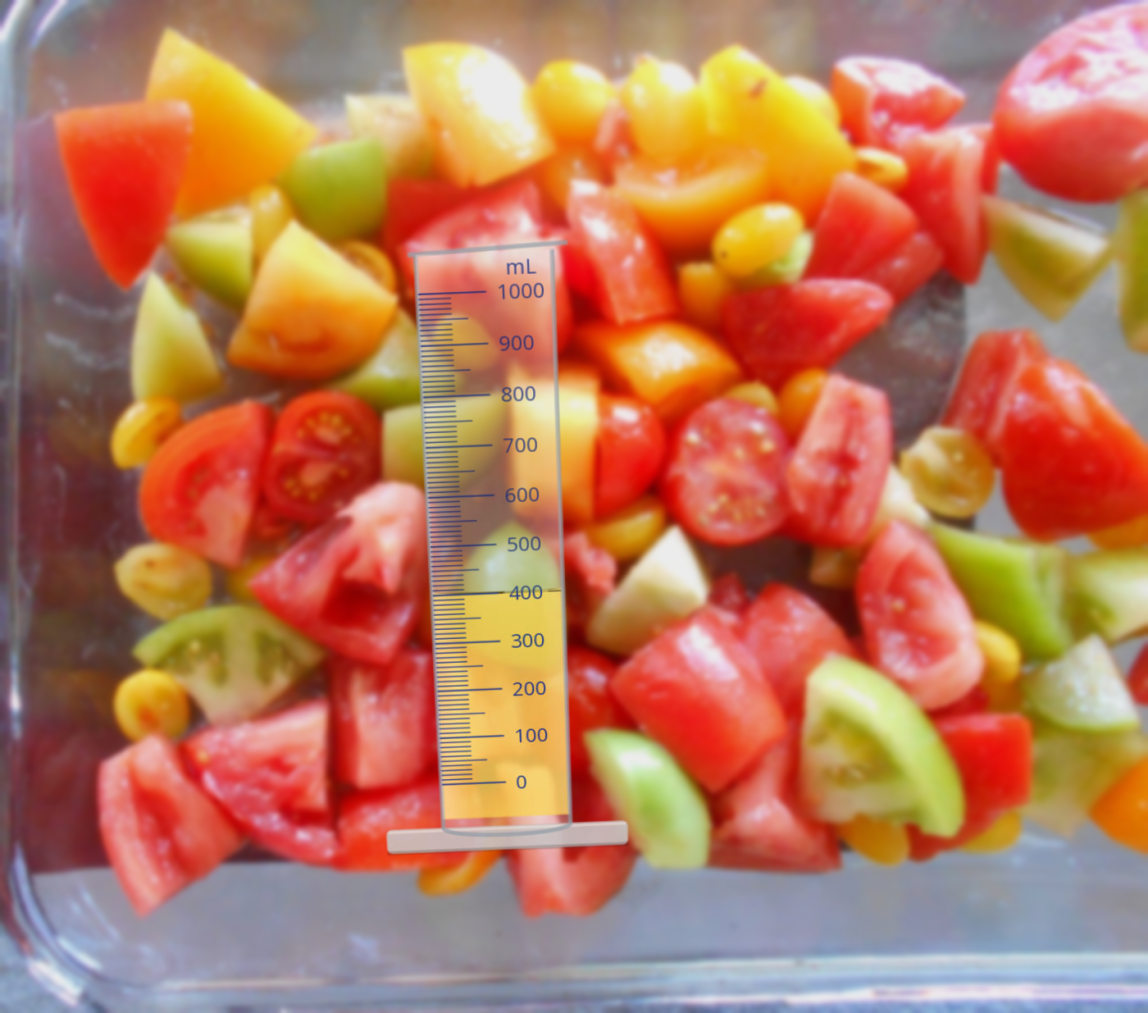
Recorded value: 400 mL
